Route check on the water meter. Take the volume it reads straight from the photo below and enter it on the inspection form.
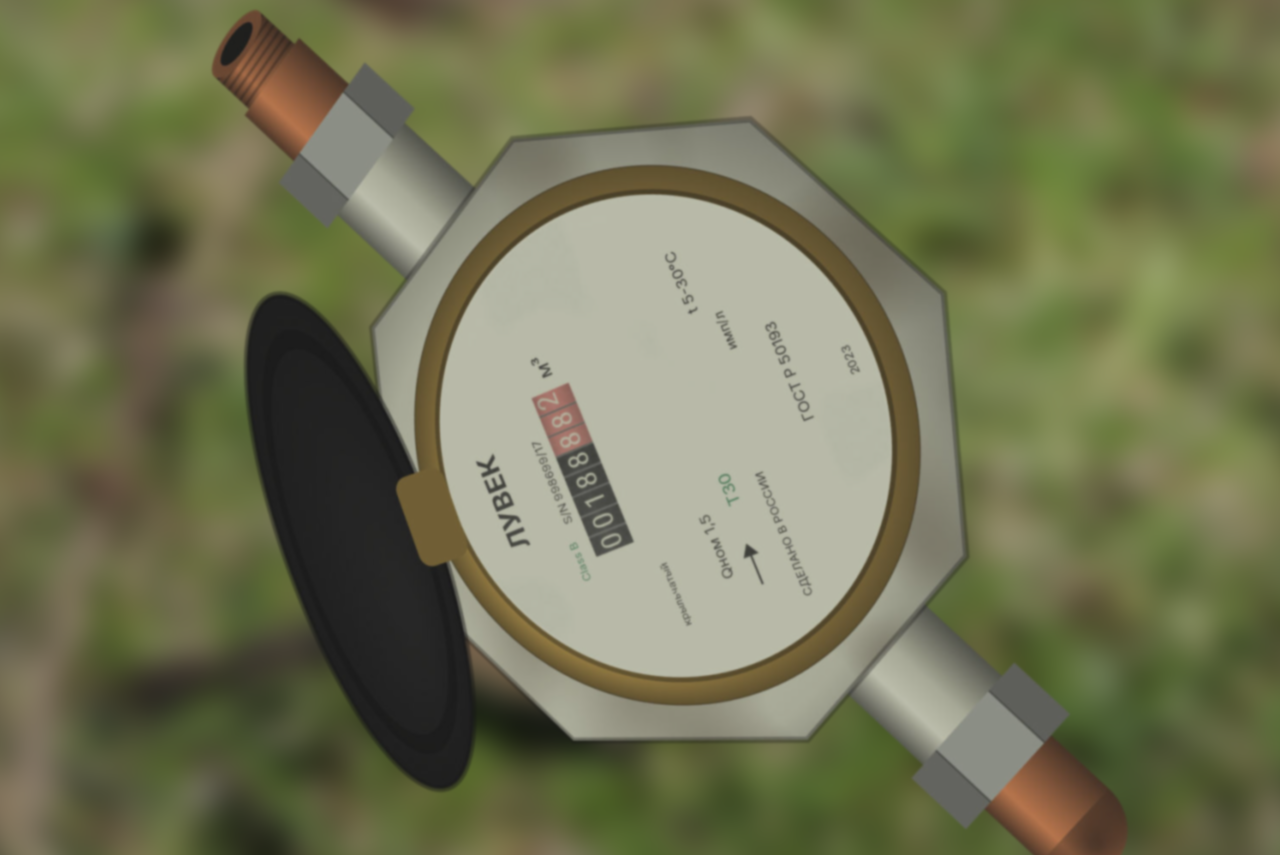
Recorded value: 188.882 m³
